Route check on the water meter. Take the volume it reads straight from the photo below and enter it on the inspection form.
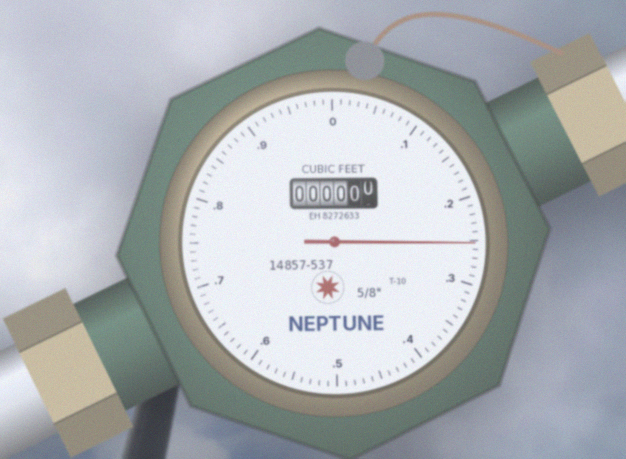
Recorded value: 0.25 ft³
